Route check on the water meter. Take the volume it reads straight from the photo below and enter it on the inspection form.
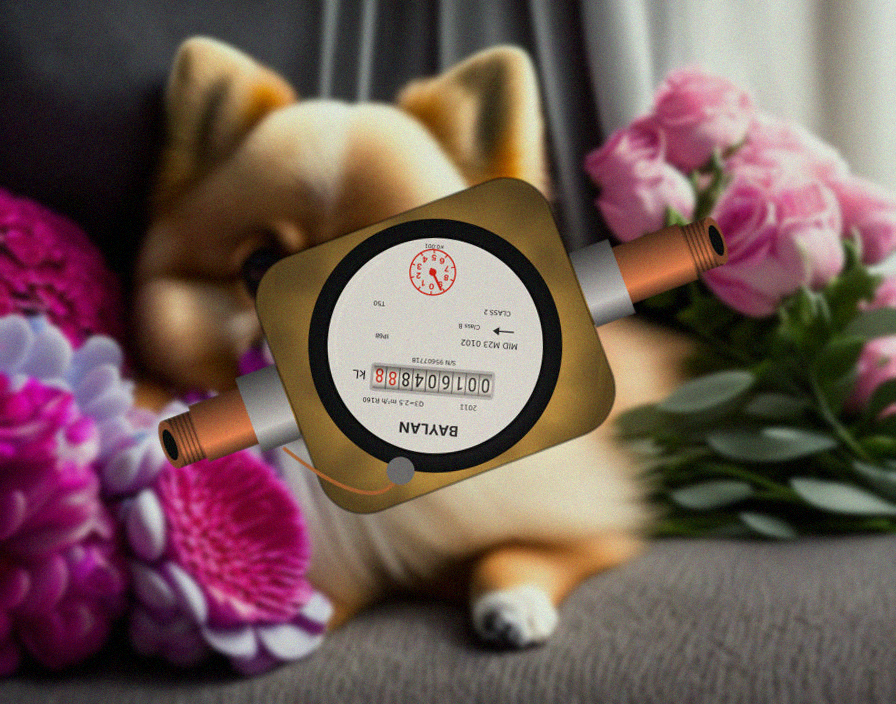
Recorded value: 16048.879 kL
